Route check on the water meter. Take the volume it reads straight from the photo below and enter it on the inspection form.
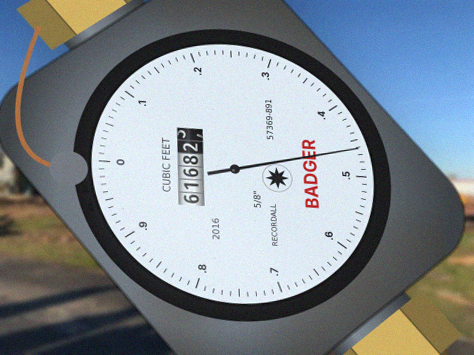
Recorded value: 616823.46 ft³
